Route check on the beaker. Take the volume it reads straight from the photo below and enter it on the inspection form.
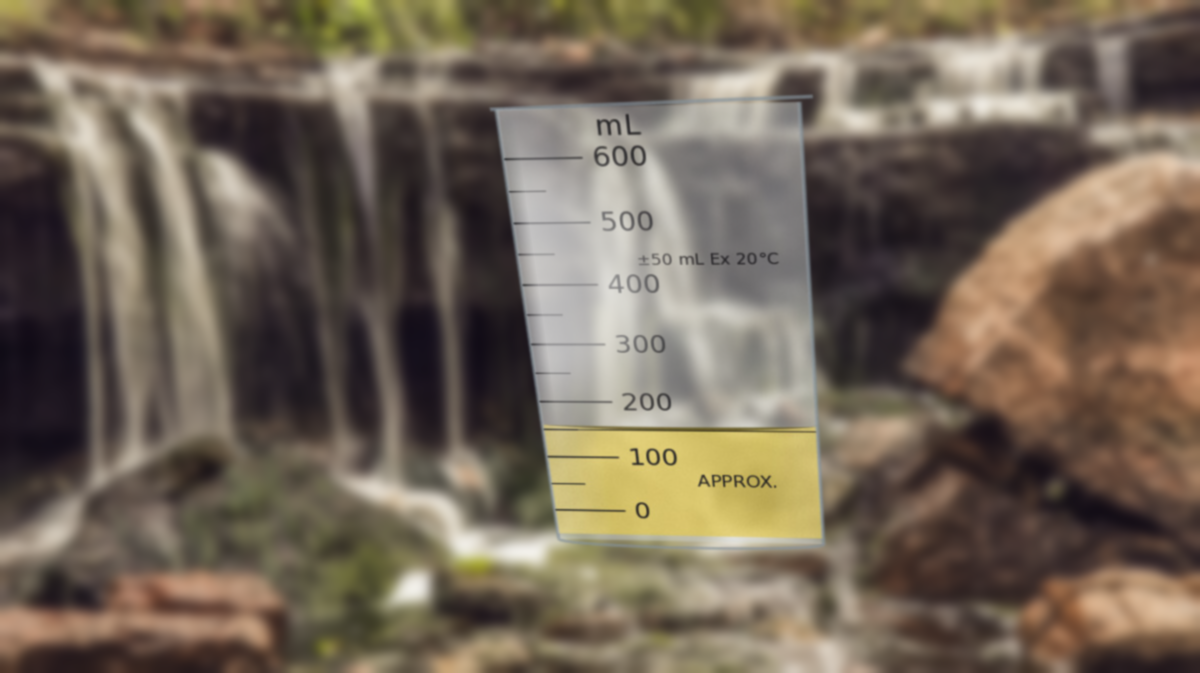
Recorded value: 150 mL
